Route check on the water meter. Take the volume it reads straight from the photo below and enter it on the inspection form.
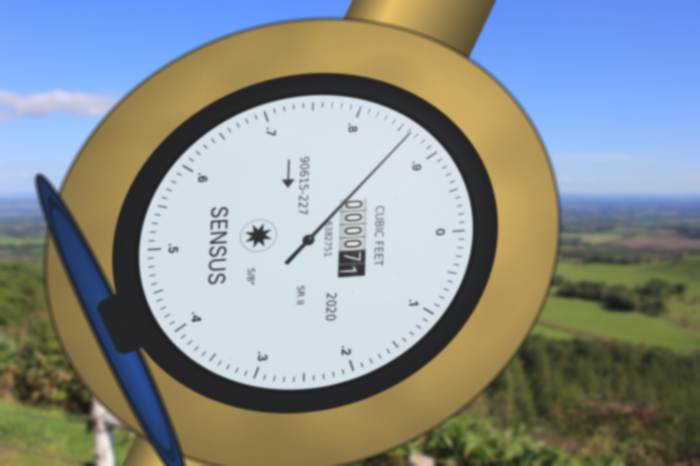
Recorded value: 70.86 ft³
